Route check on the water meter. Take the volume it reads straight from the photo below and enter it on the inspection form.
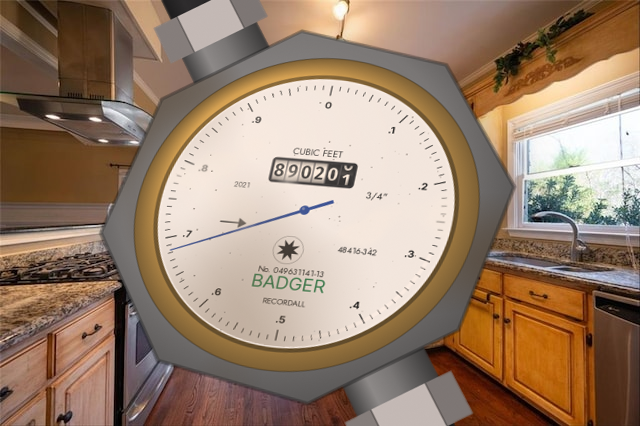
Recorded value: 890200.68 ft³
